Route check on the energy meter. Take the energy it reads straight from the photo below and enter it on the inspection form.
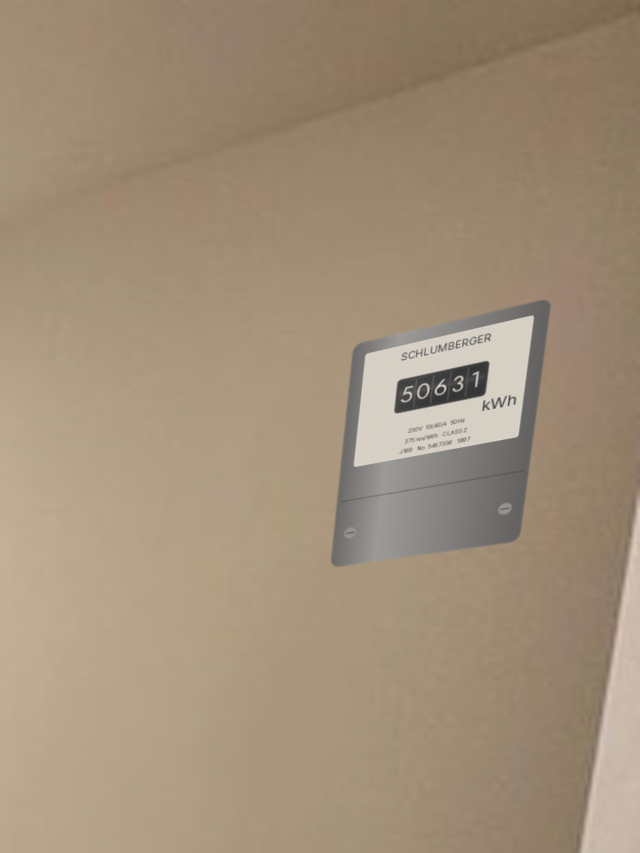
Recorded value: 50631 kWh
